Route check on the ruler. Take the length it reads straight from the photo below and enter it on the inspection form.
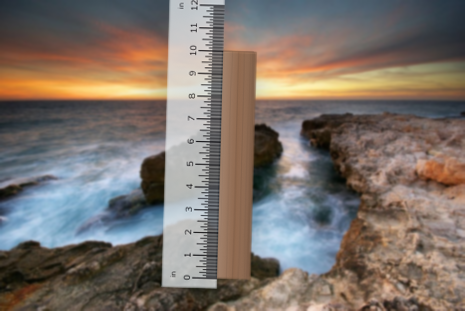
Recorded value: 10 in
